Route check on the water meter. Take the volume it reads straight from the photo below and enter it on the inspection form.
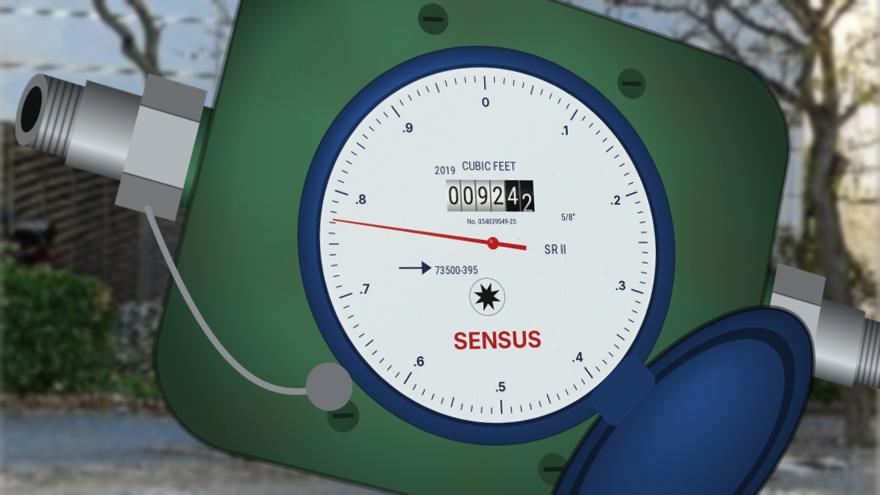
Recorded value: 9241.77 ft³
